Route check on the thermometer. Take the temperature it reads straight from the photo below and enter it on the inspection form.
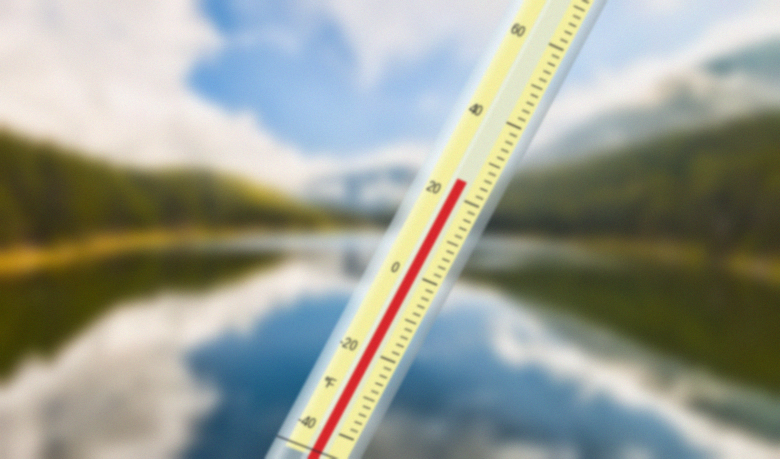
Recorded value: 24 °F
